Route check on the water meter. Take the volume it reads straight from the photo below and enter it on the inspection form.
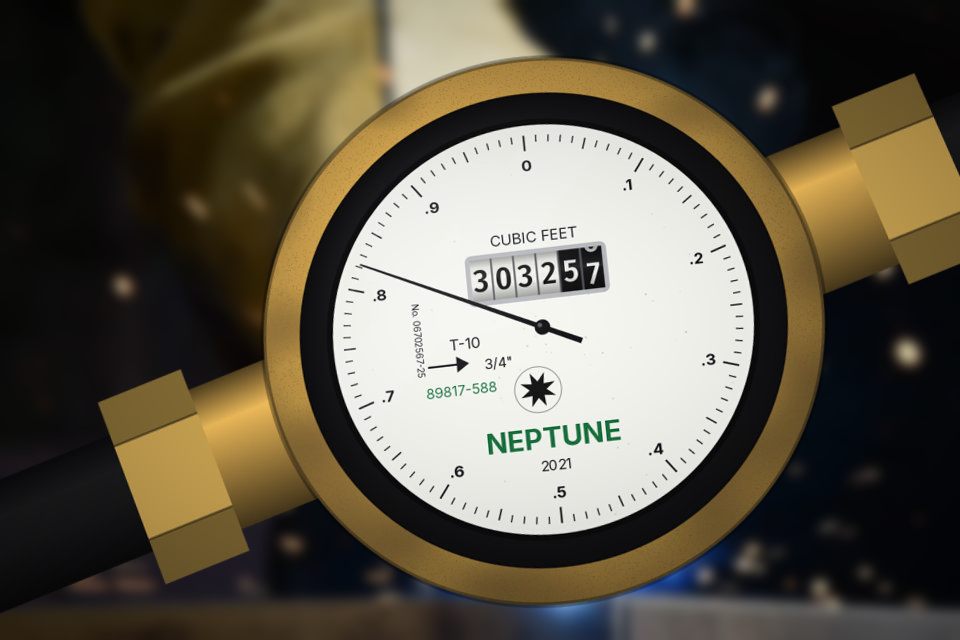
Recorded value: 303256.82 ft³
